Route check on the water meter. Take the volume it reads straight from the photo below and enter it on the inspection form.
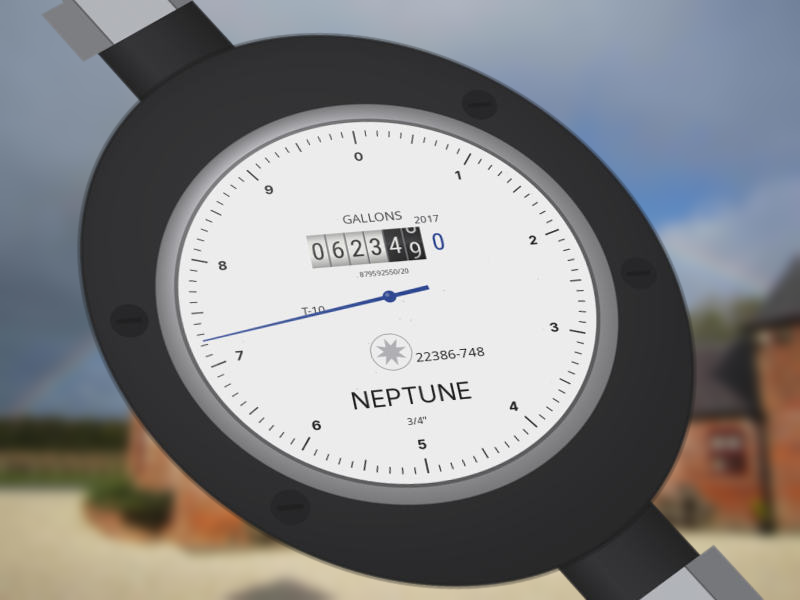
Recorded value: 623487.2 gal
